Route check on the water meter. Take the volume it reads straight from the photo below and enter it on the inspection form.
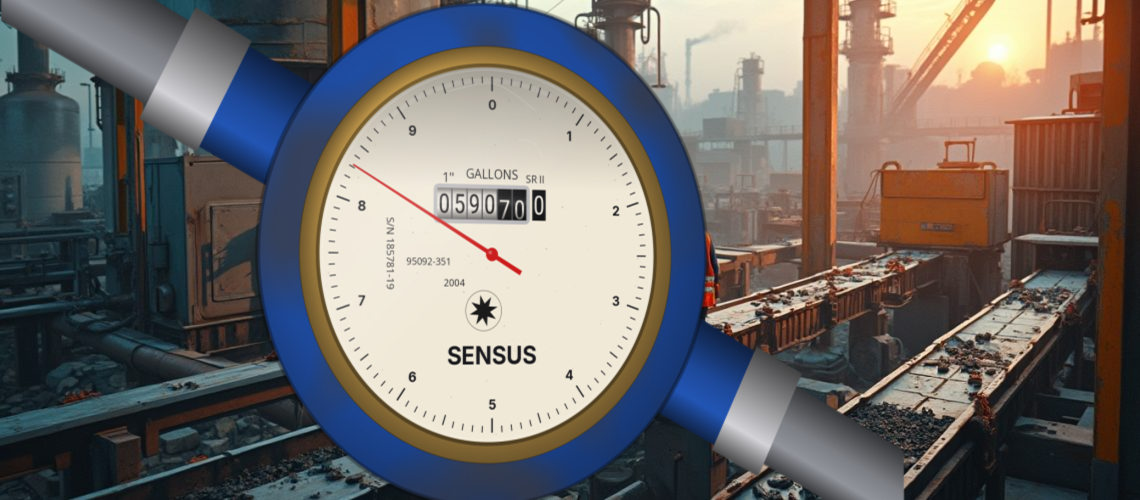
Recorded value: 590698.3 gal
